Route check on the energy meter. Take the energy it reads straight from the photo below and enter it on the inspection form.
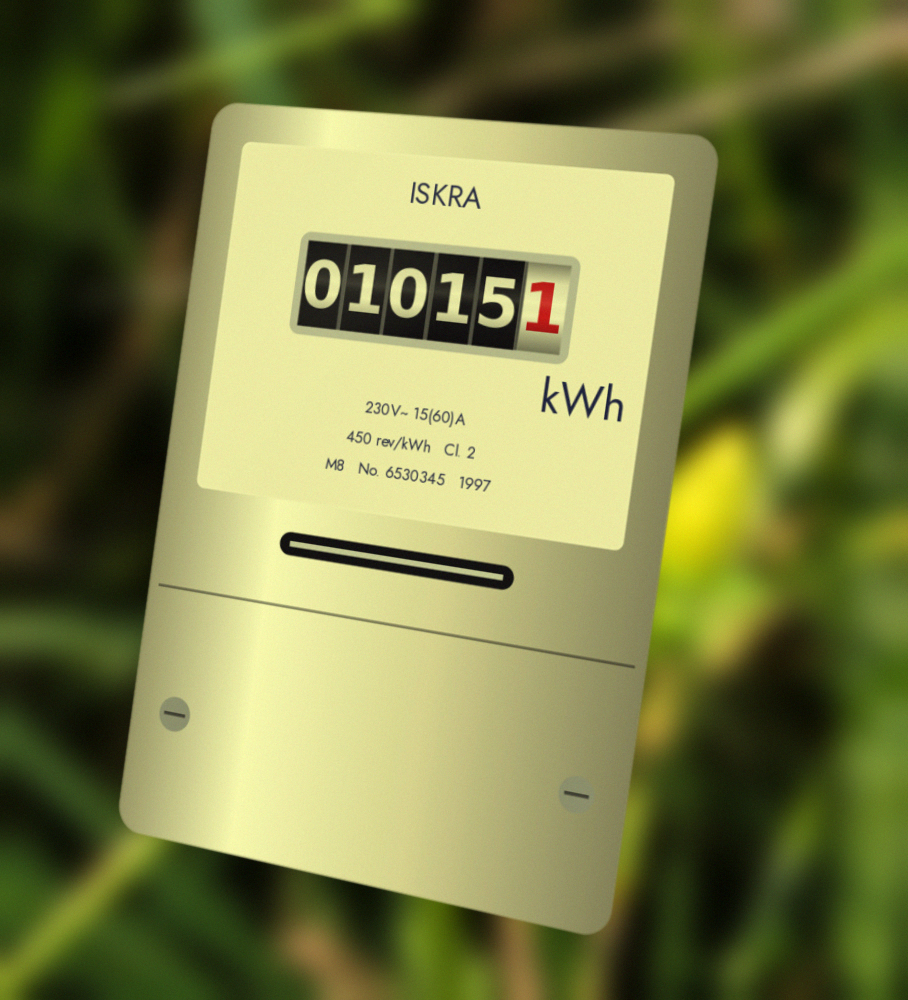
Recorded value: 1015.1 kWh
